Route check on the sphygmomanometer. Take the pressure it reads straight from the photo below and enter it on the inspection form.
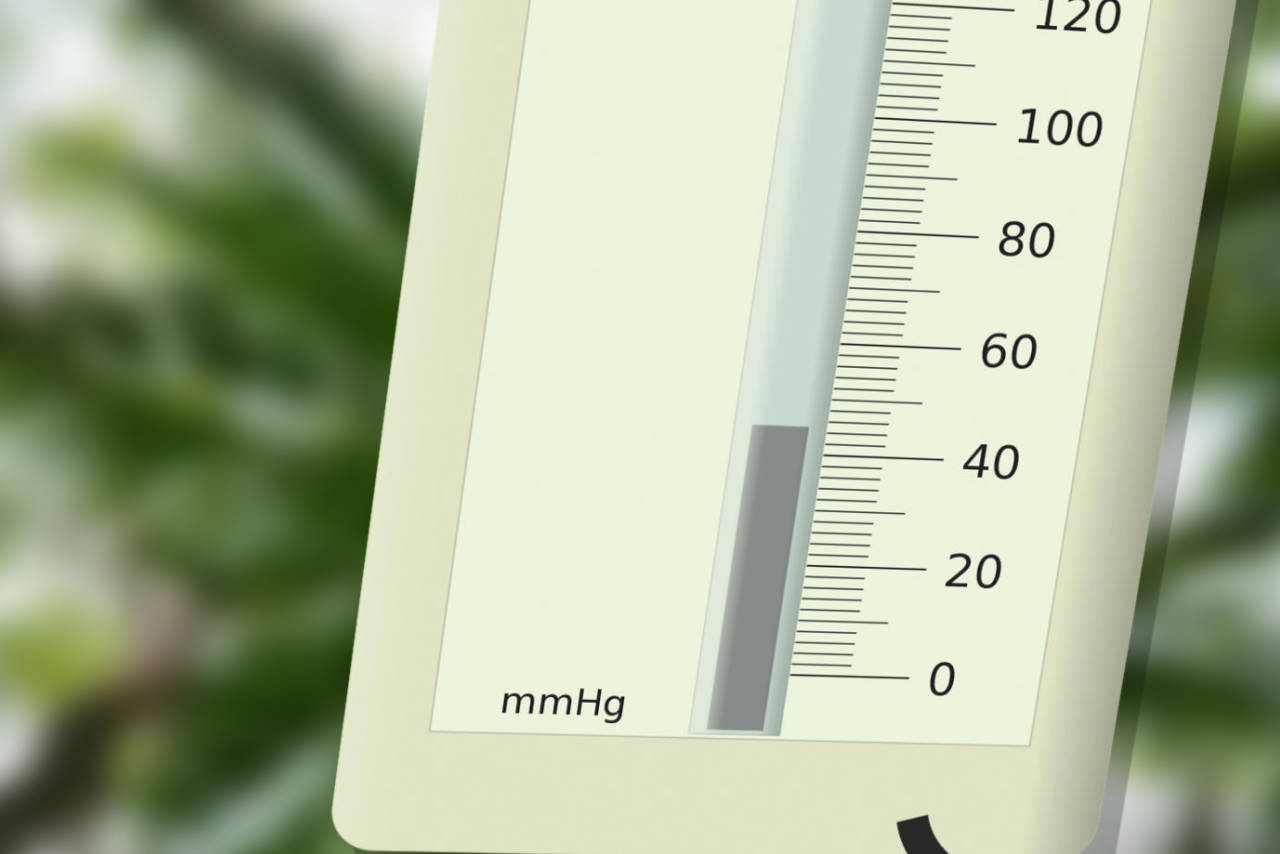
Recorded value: 45 mmHg
